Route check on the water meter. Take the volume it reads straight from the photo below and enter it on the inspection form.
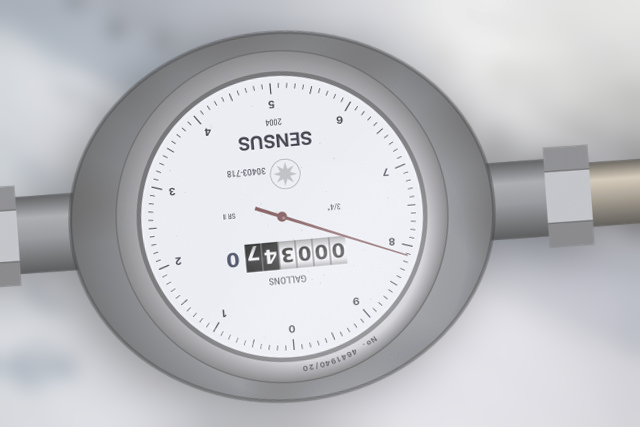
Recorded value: 3468.1 gal
